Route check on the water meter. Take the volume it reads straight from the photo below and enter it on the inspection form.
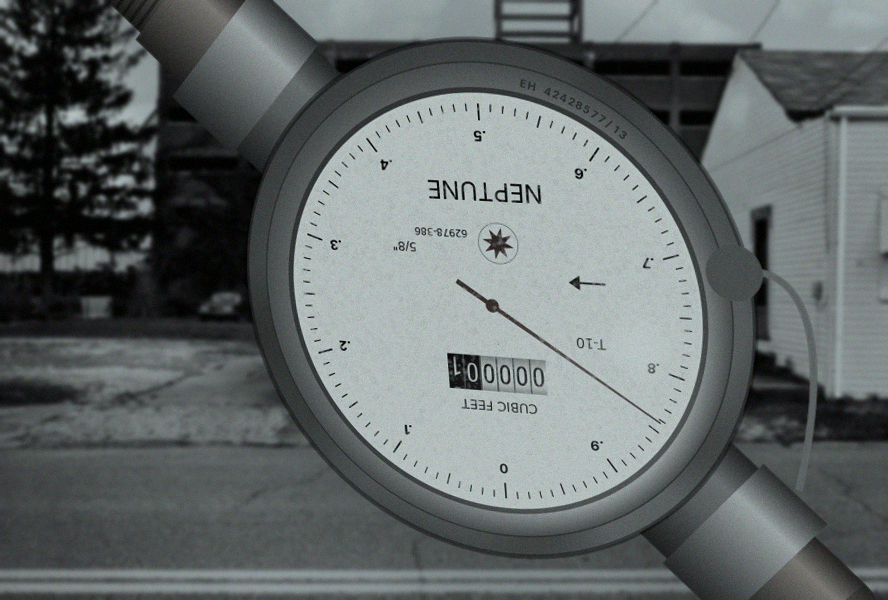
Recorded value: 0.84 ft³
